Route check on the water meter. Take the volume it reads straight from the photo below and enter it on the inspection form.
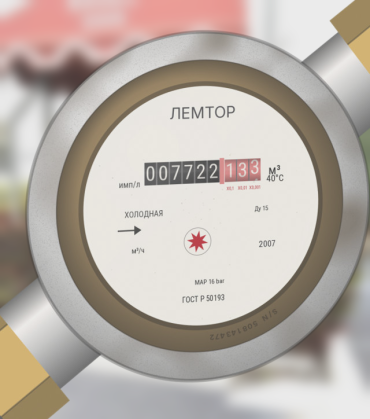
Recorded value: 7722.133 m³
